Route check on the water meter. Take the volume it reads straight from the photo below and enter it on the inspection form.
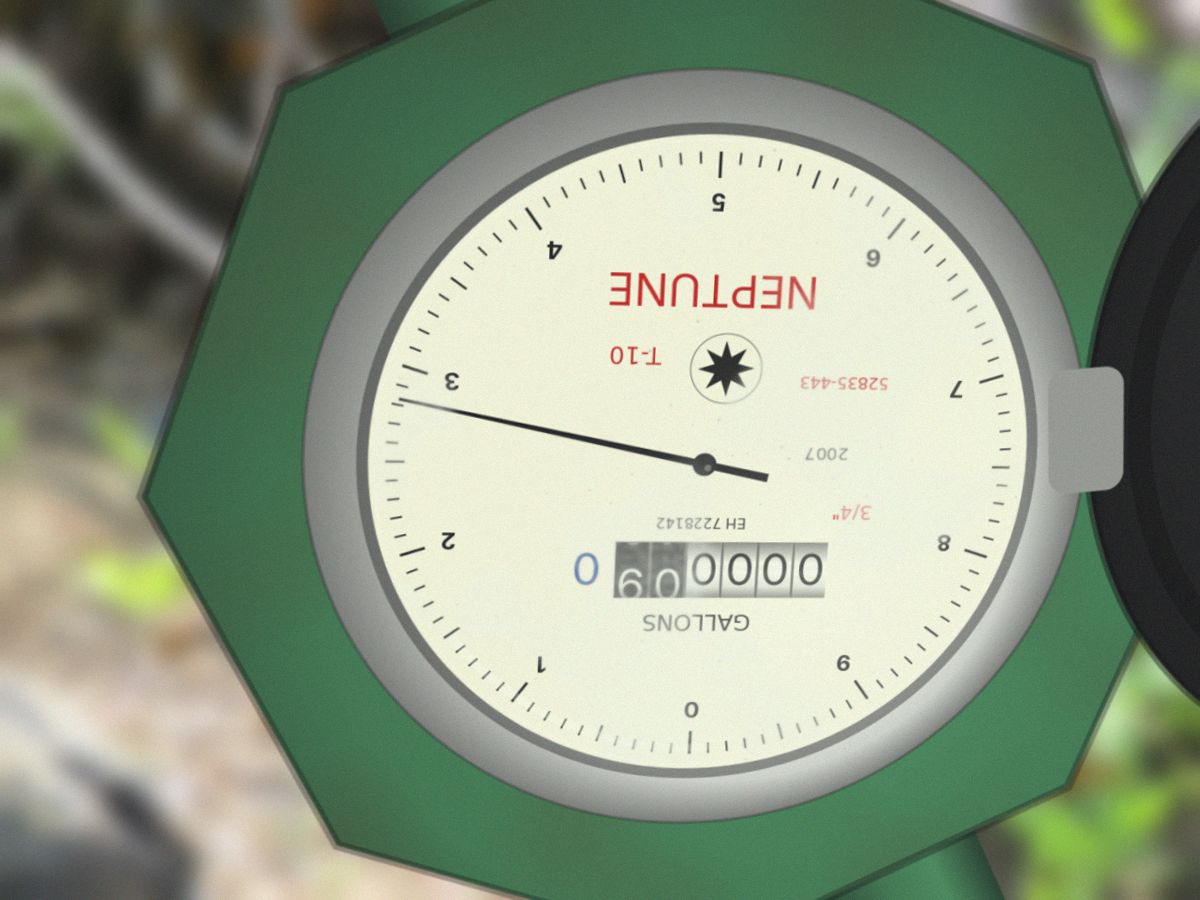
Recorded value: 92.8 gal
